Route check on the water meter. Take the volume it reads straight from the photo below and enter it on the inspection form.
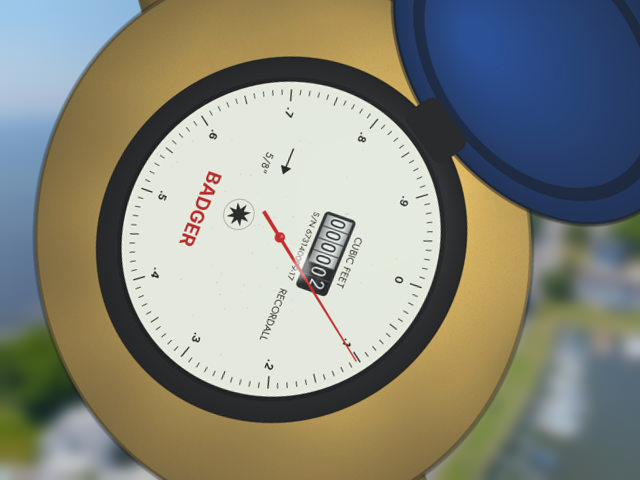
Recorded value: 2.10 ft³
